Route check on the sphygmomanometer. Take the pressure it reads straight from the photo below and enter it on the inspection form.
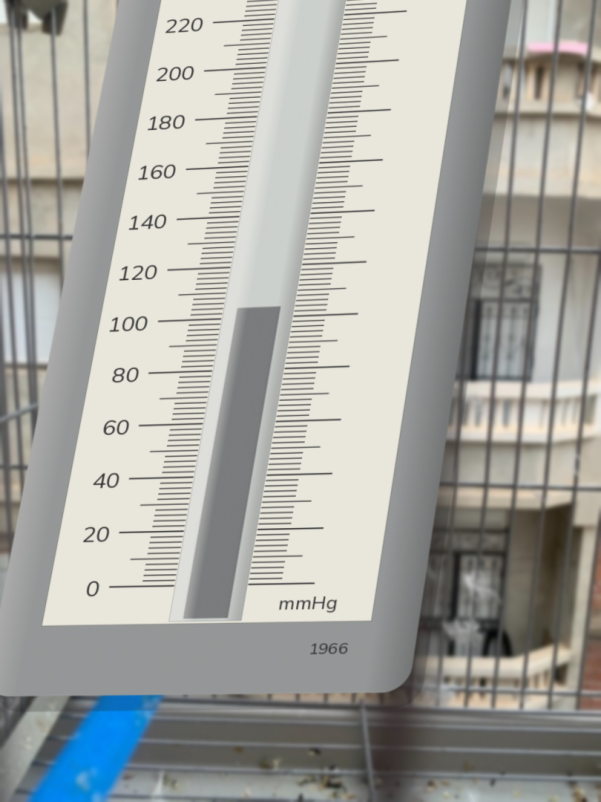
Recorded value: 104 mmHg
